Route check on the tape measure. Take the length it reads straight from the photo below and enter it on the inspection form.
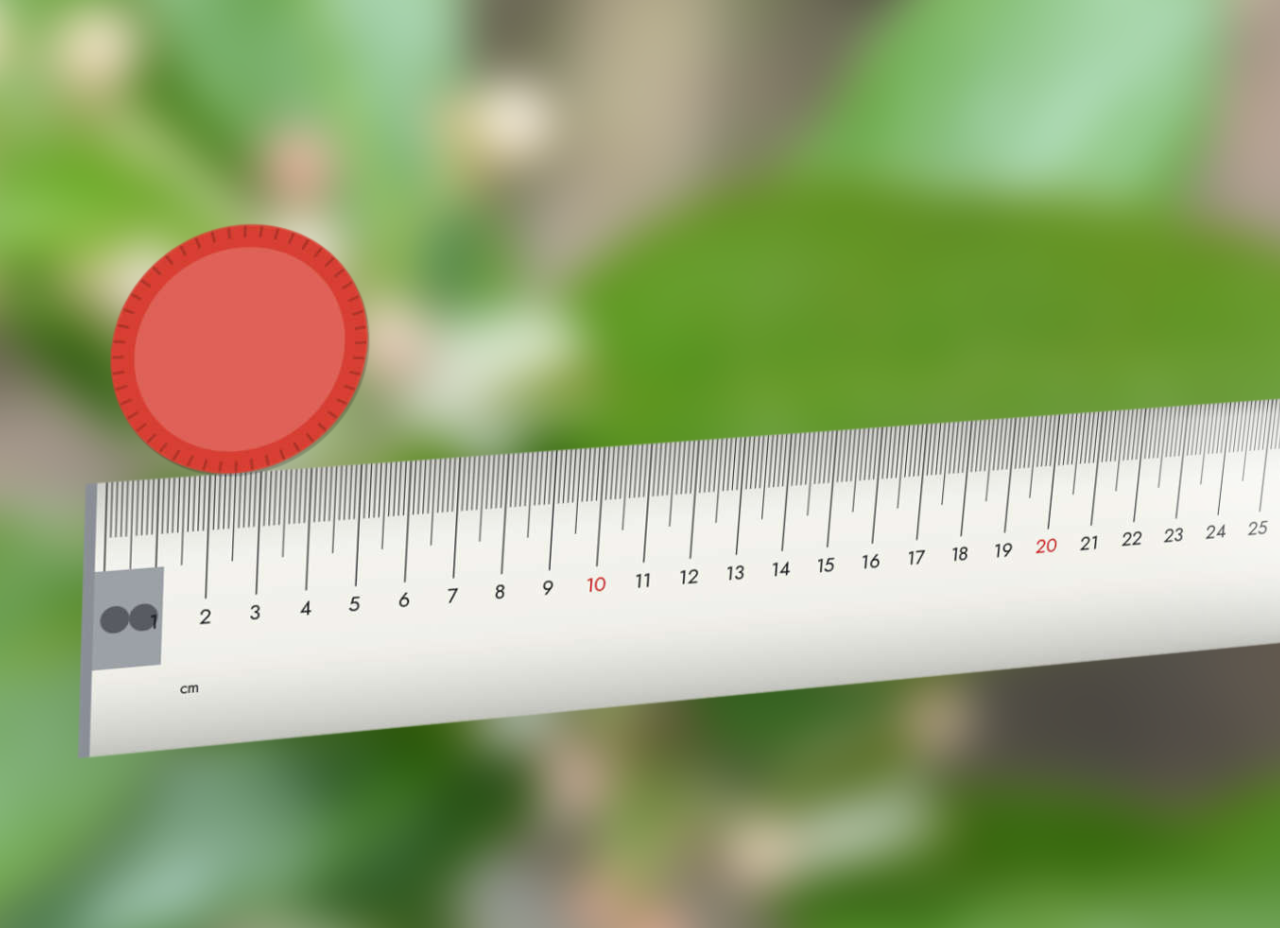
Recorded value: 5 cm
